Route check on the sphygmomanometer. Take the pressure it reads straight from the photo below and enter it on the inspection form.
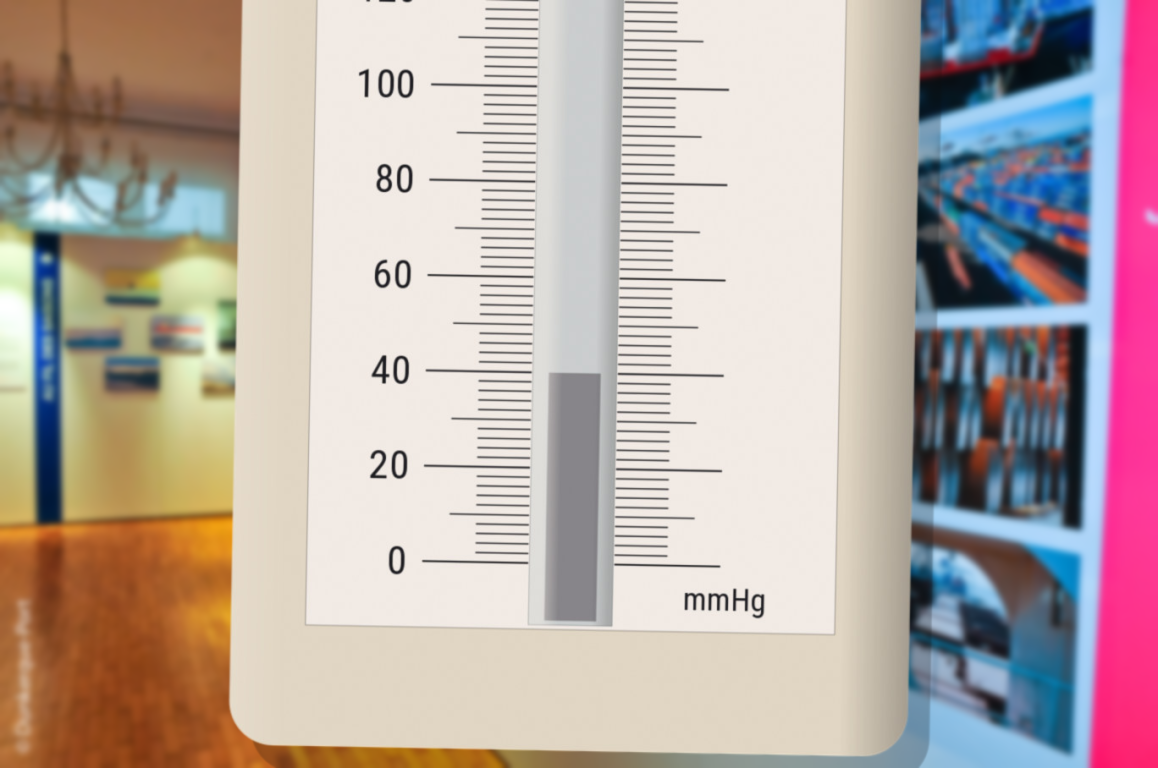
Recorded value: 40 mmHg
